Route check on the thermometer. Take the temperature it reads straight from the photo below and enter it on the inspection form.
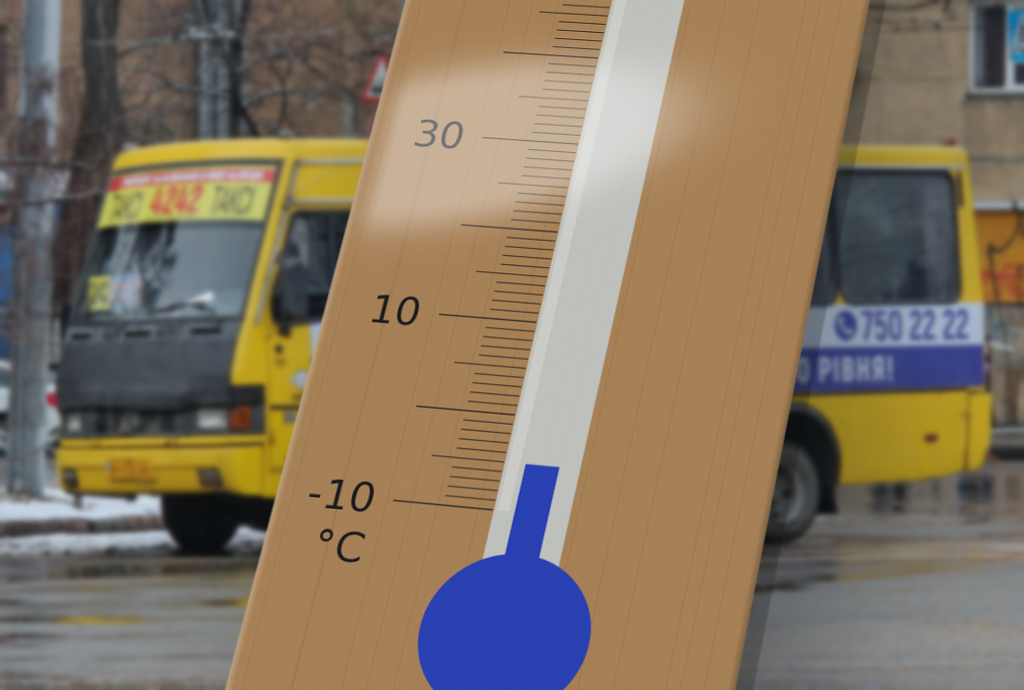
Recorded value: -5 °C
